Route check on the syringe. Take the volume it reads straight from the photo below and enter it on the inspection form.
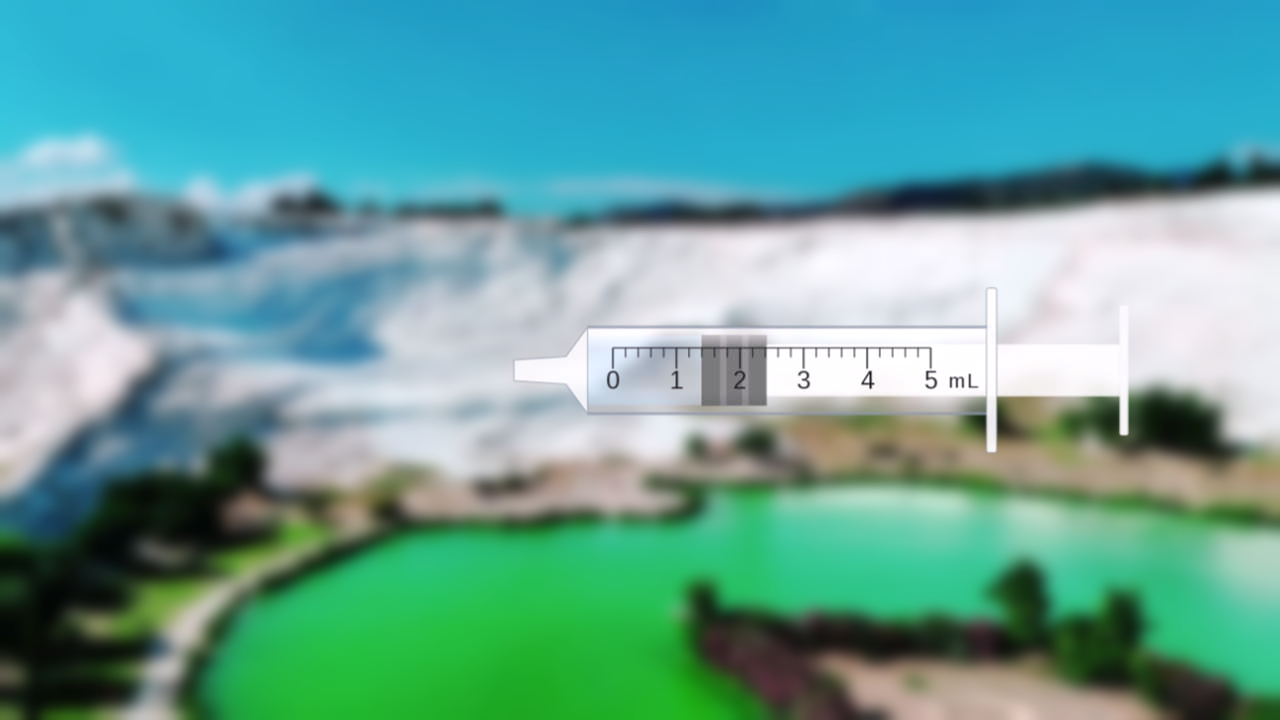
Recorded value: 1.4 mL
